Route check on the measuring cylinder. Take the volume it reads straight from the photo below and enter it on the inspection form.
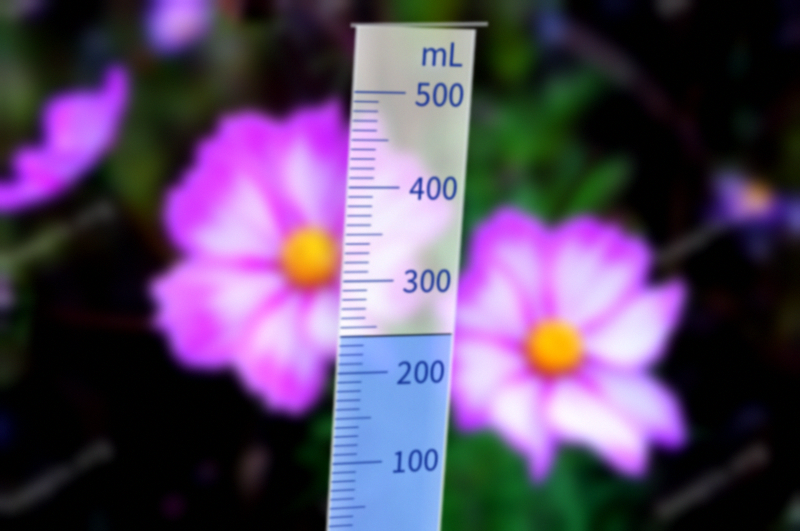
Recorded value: 240 mL
